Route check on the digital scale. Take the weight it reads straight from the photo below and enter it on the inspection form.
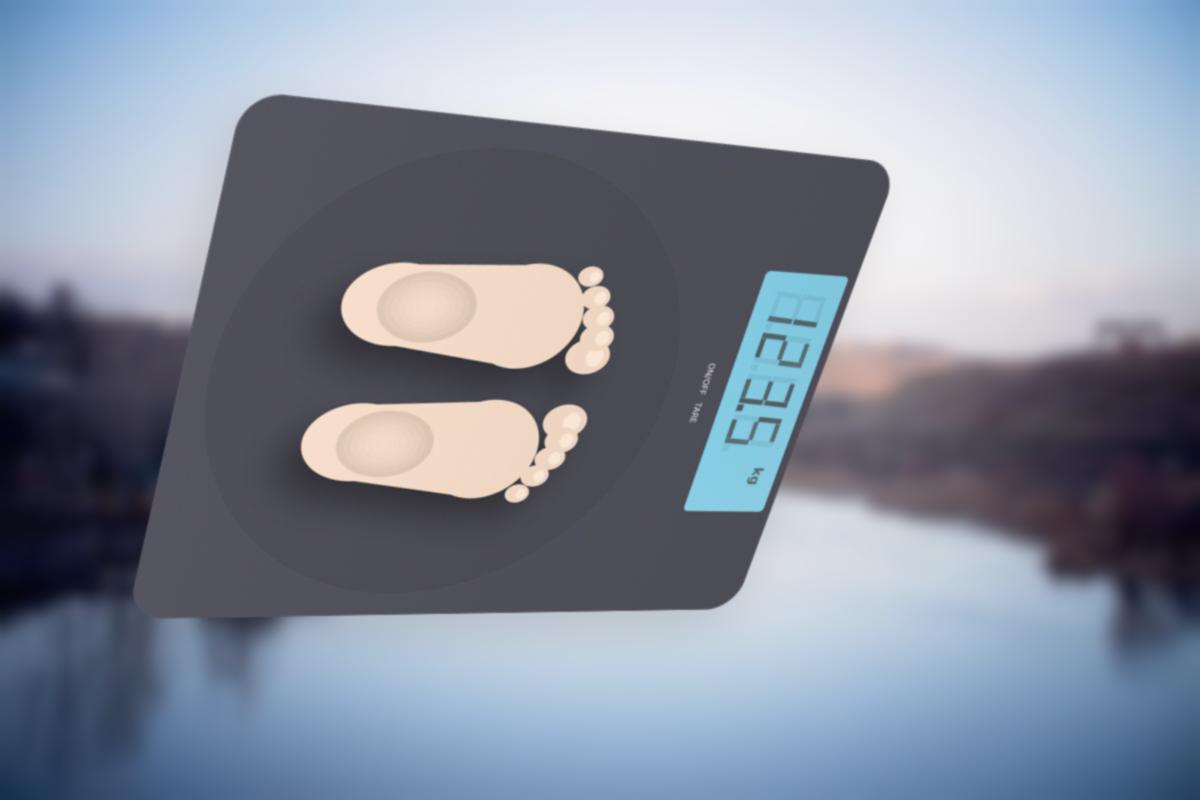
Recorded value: 123.5 kg
